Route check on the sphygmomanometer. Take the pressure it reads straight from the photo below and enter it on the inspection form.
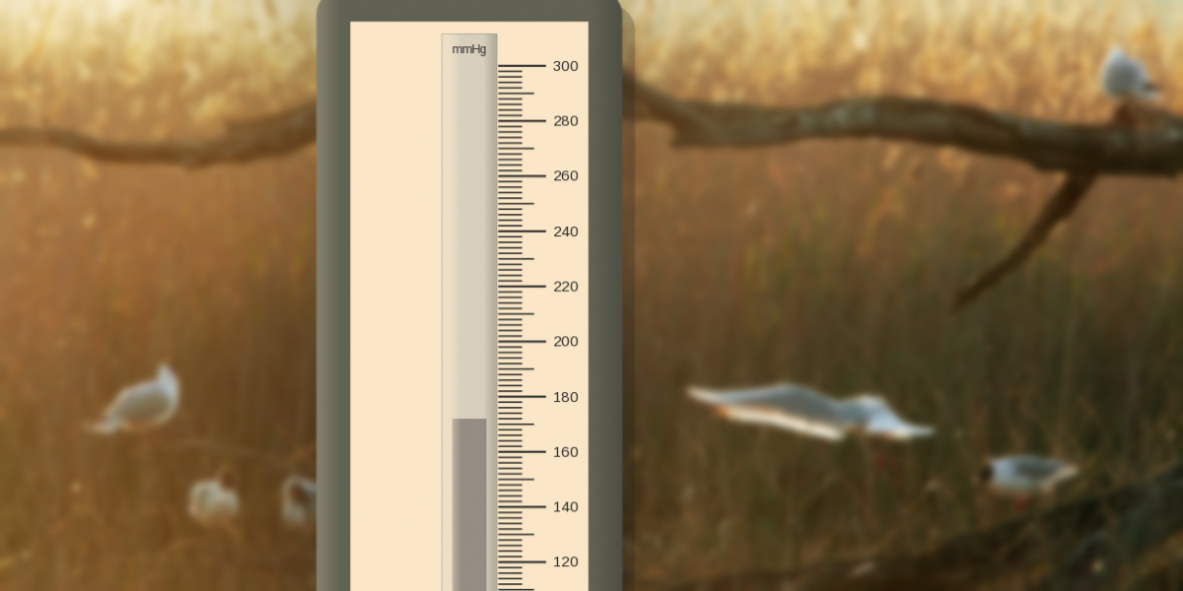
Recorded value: 172 mmHg
